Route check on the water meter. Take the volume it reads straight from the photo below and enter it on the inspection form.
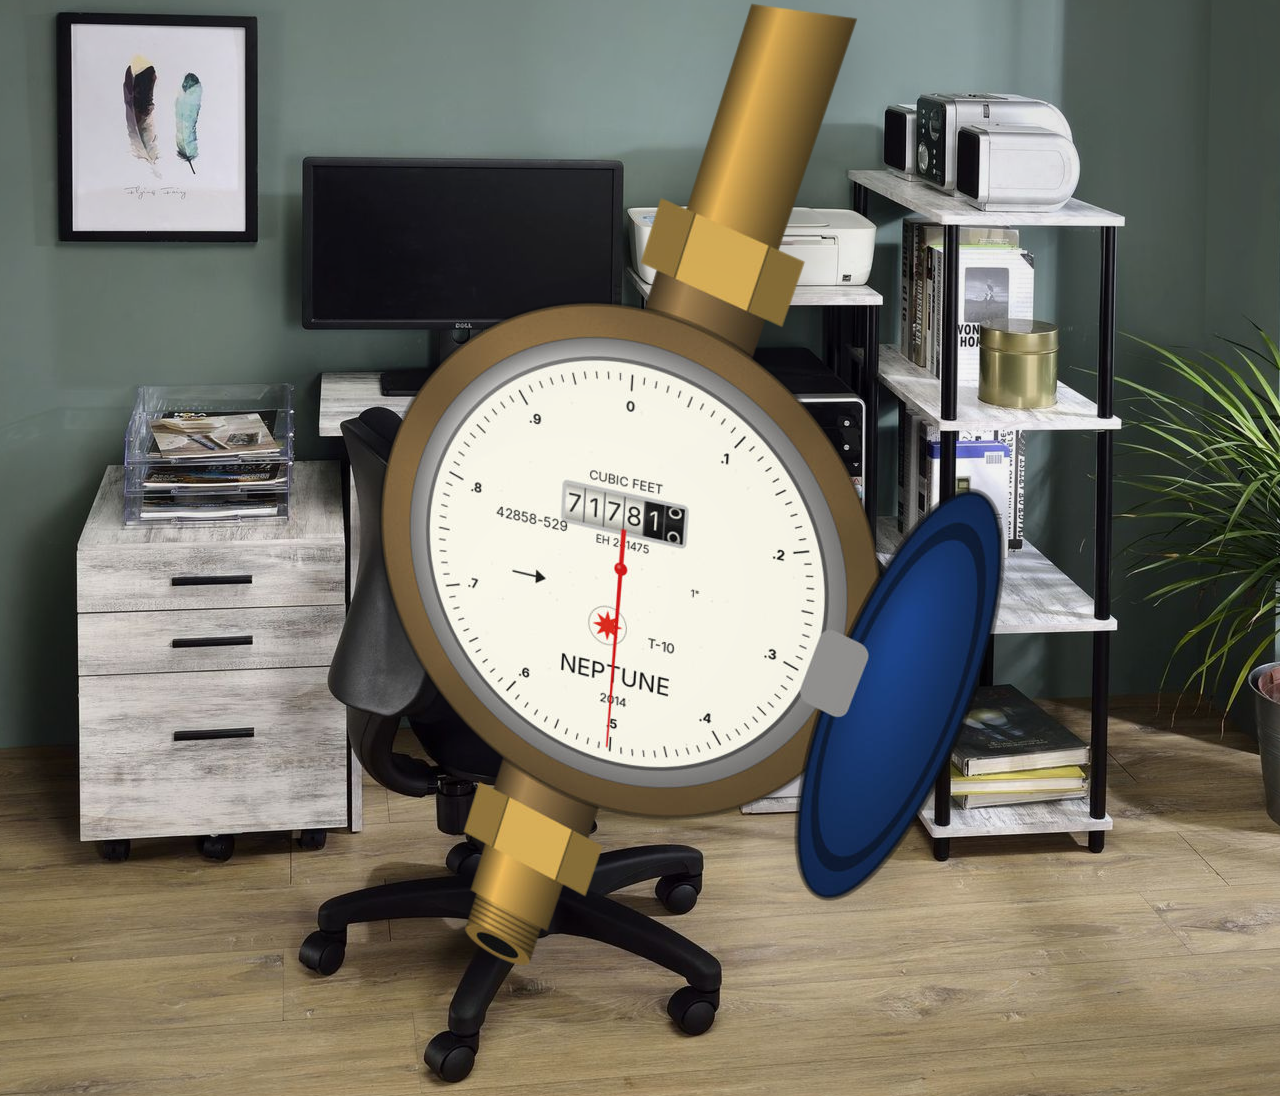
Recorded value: 717818.50 ft³
